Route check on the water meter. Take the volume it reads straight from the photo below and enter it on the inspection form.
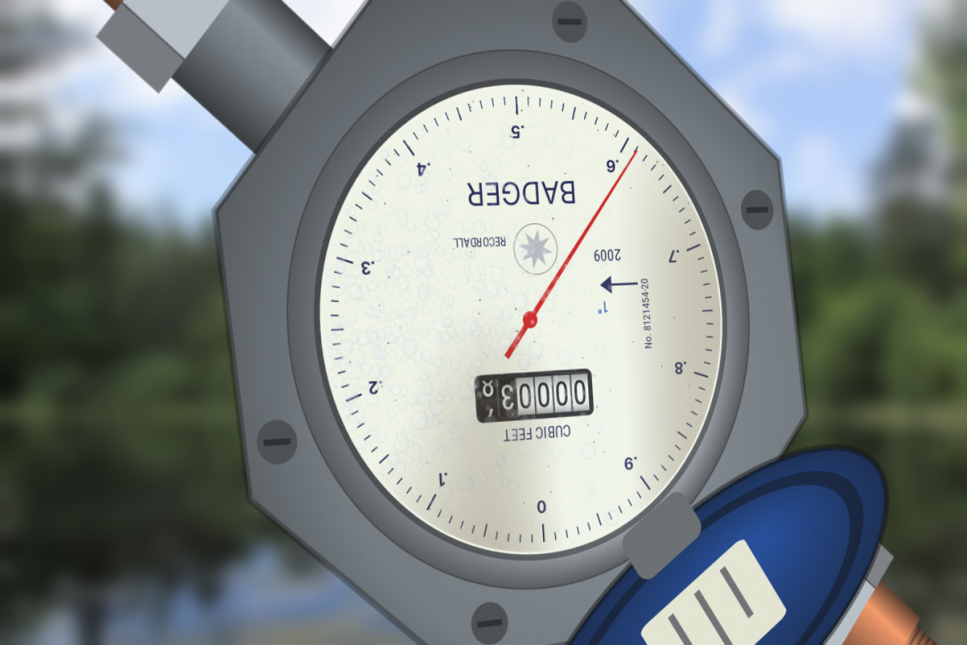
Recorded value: 37.61 ft³
